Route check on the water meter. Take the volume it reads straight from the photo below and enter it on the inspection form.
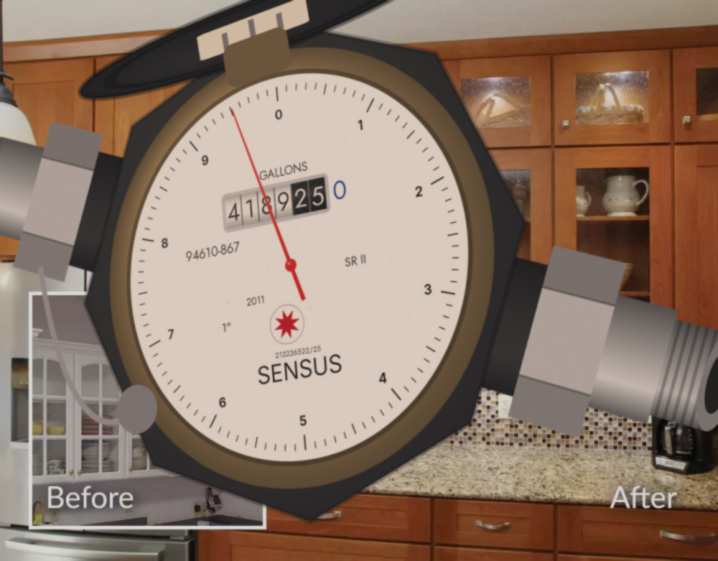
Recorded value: 4189249.5 gal
